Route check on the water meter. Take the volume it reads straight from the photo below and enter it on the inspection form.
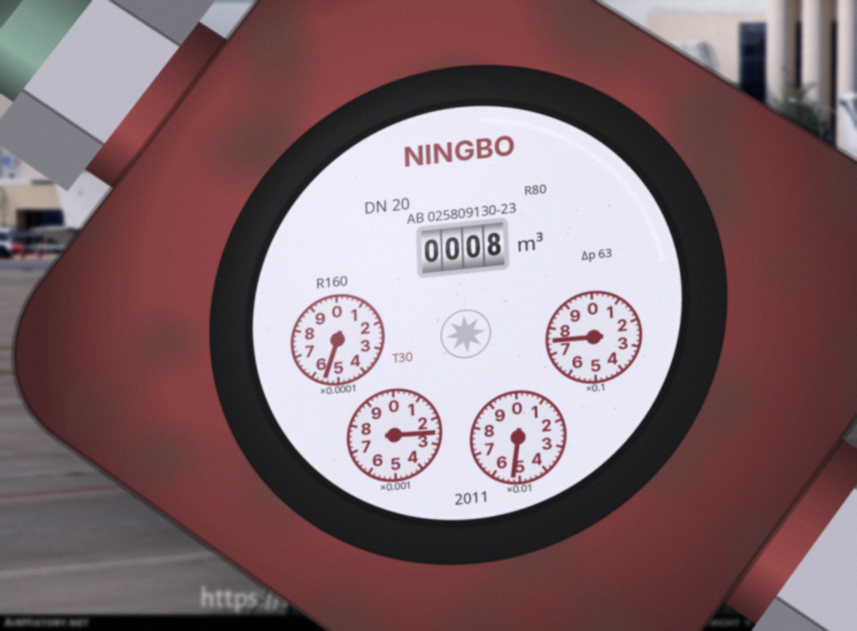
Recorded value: 8.7525 m³
